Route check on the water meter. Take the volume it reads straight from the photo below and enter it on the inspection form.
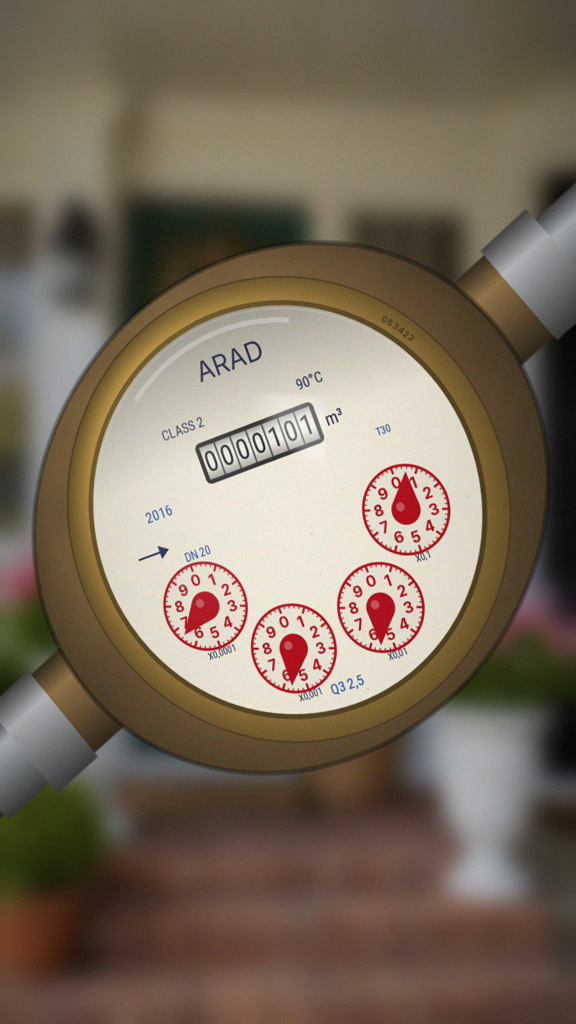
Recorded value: 101.0556 m³
